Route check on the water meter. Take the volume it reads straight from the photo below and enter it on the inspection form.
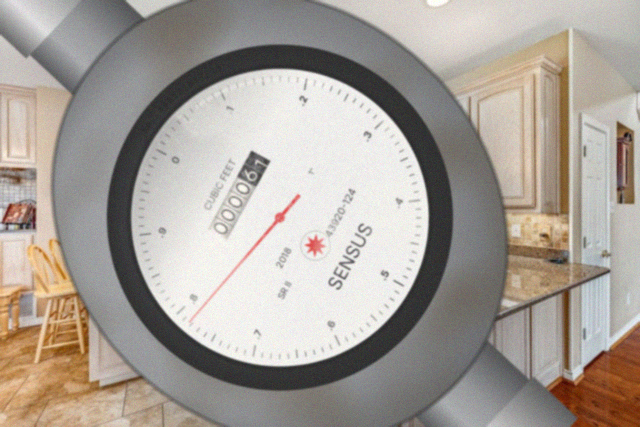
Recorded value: 60.78 ft³
